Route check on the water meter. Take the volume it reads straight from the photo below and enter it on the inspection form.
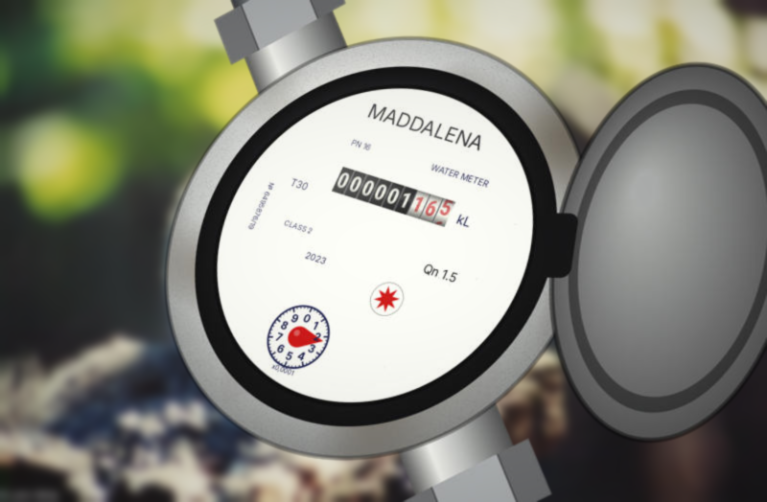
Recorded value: 1.1652 kL
